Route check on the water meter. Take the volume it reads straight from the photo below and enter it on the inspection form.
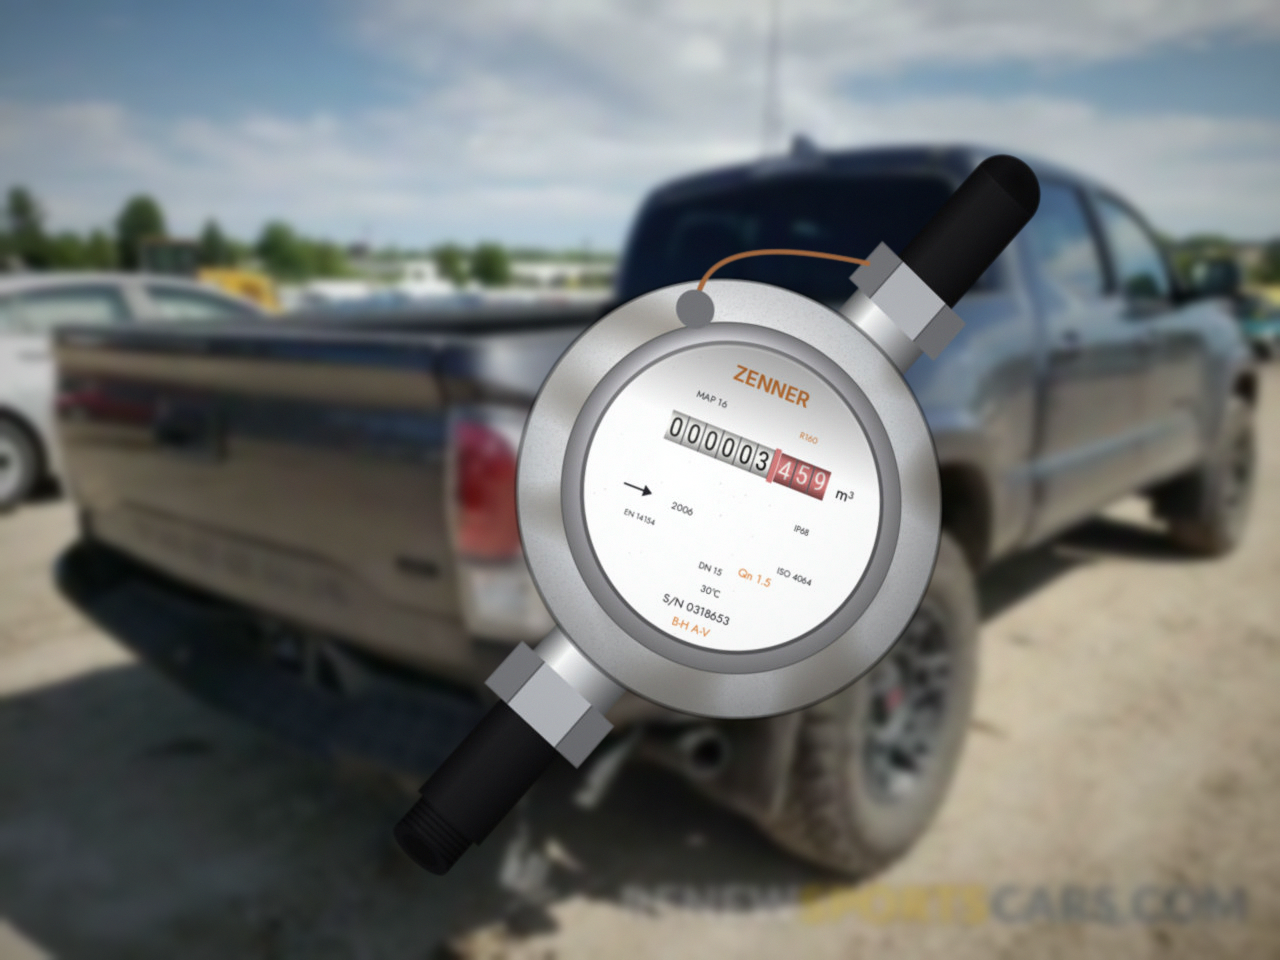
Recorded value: 3.459 m³
